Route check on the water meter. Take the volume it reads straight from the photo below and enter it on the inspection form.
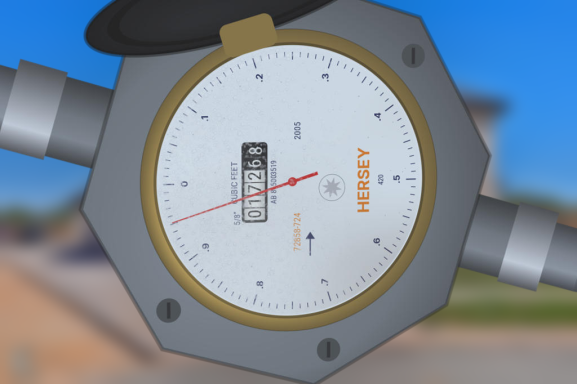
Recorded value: 17267.95 ft³
